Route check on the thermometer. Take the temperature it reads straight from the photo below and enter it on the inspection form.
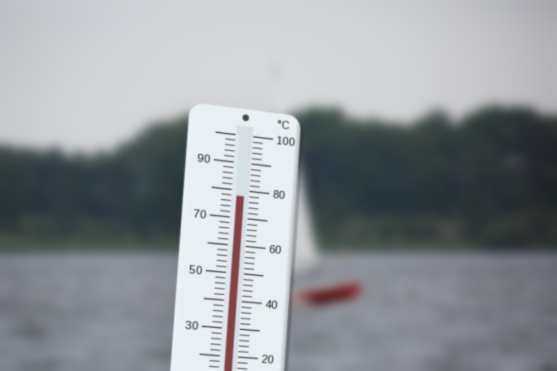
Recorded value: 78 °C
